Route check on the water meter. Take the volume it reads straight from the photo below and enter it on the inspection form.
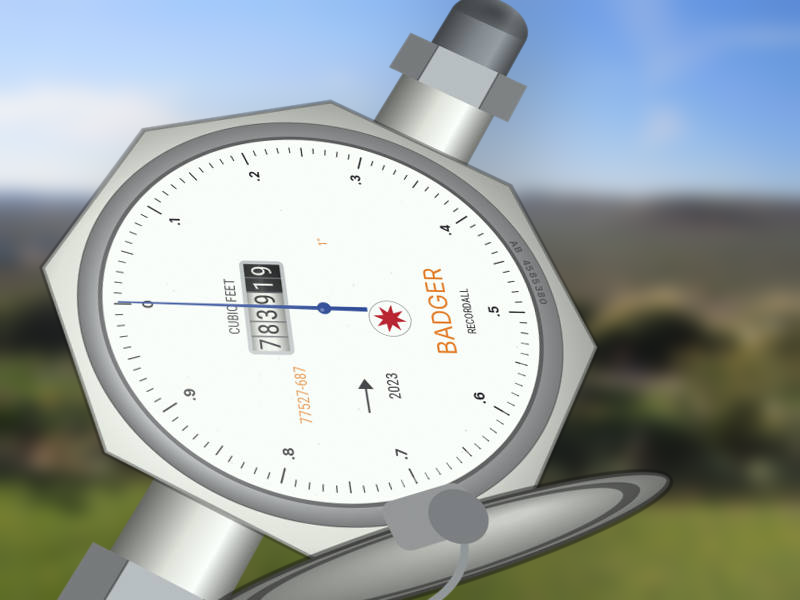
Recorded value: 783919.00 ft³
